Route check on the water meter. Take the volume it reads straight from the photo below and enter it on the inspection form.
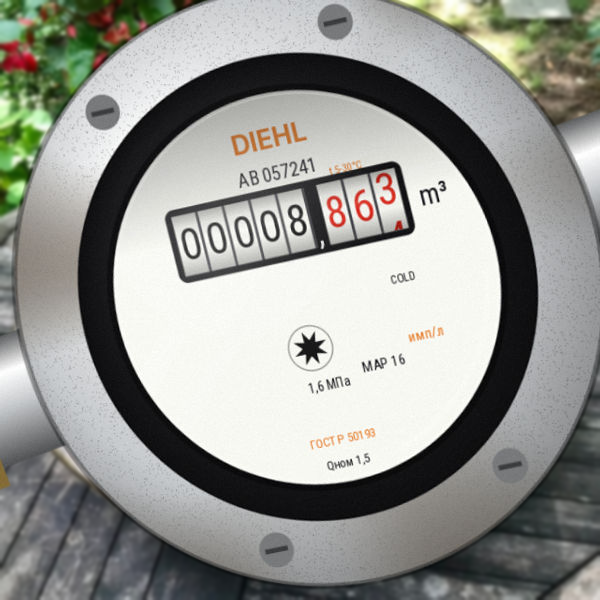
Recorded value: 8.863 m³
